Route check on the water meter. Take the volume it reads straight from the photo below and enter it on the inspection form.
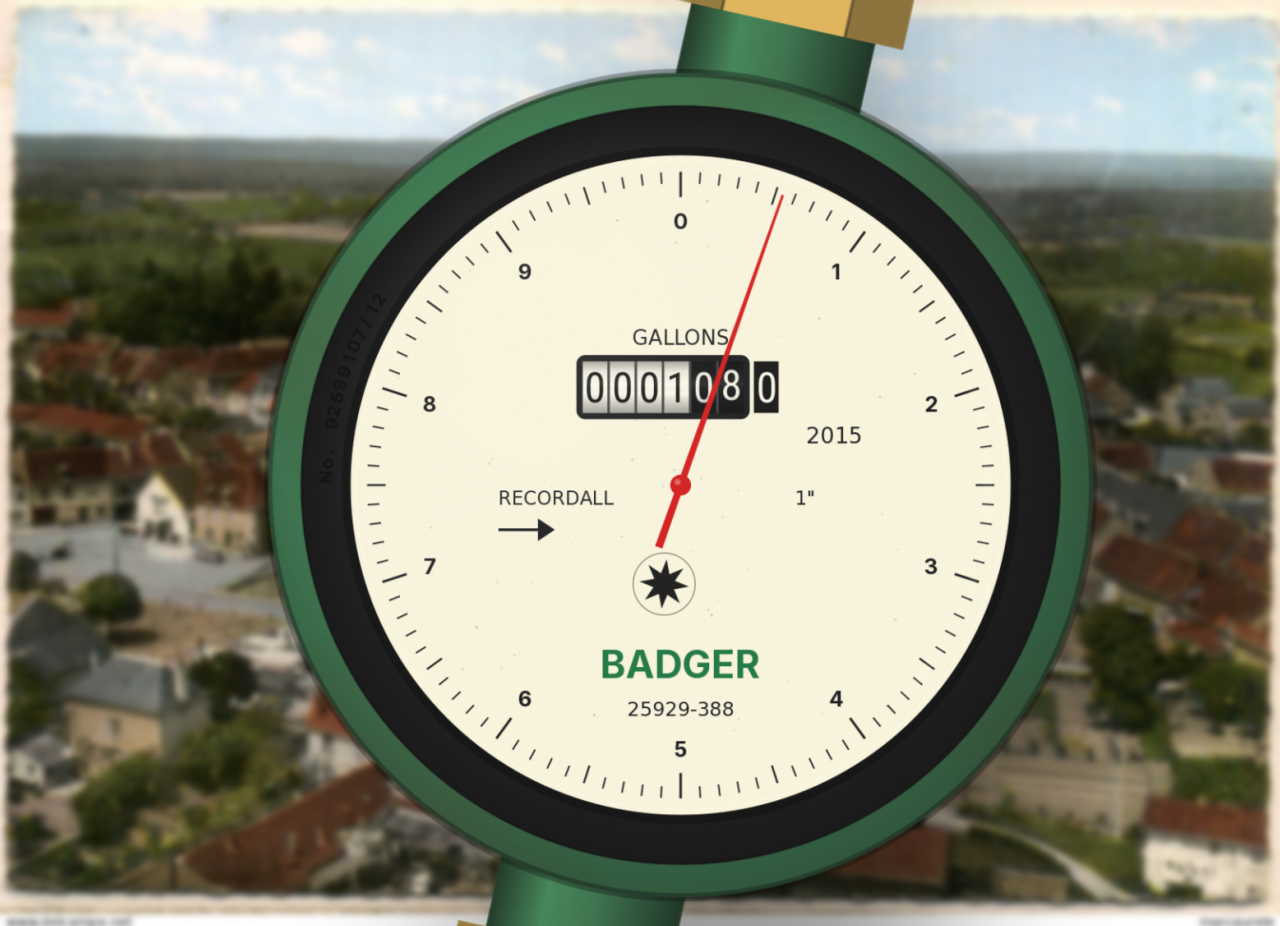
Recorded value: 1080.5 gal
